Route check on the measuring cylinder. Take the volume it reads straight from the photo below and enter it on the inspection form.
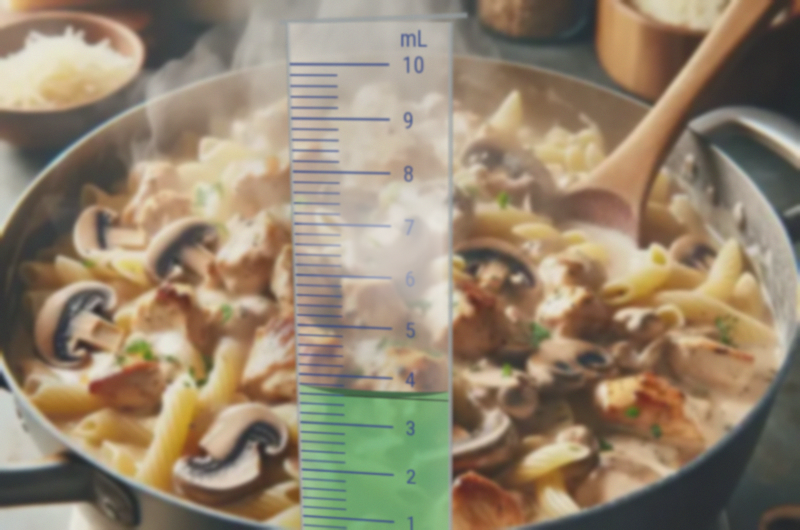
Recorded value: 3.6 mL
